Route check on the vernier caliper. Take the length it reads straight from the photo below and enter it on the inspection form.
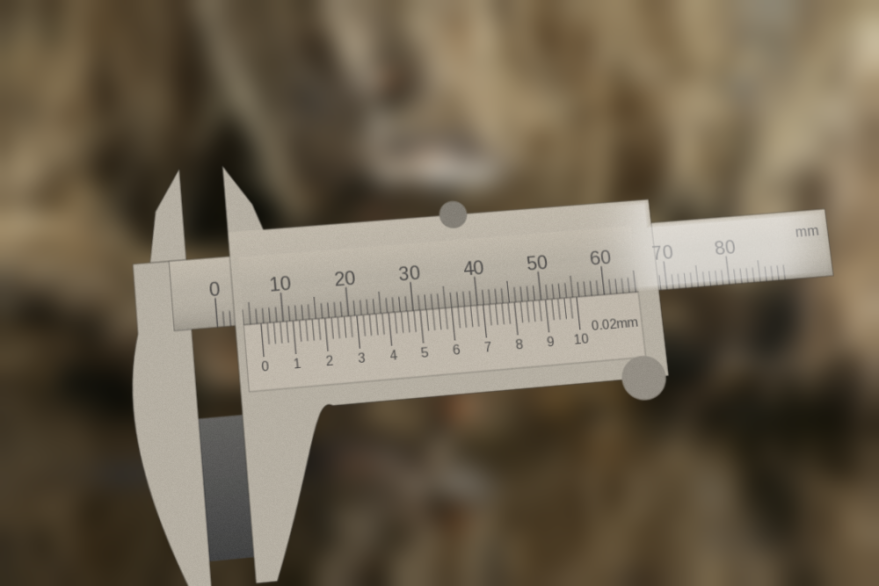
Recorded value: 6.6 mm
